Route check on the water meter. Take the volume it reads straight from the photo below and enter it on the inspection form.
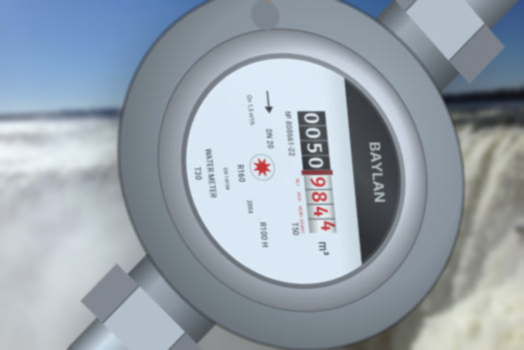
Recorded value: 50.9844 m³
